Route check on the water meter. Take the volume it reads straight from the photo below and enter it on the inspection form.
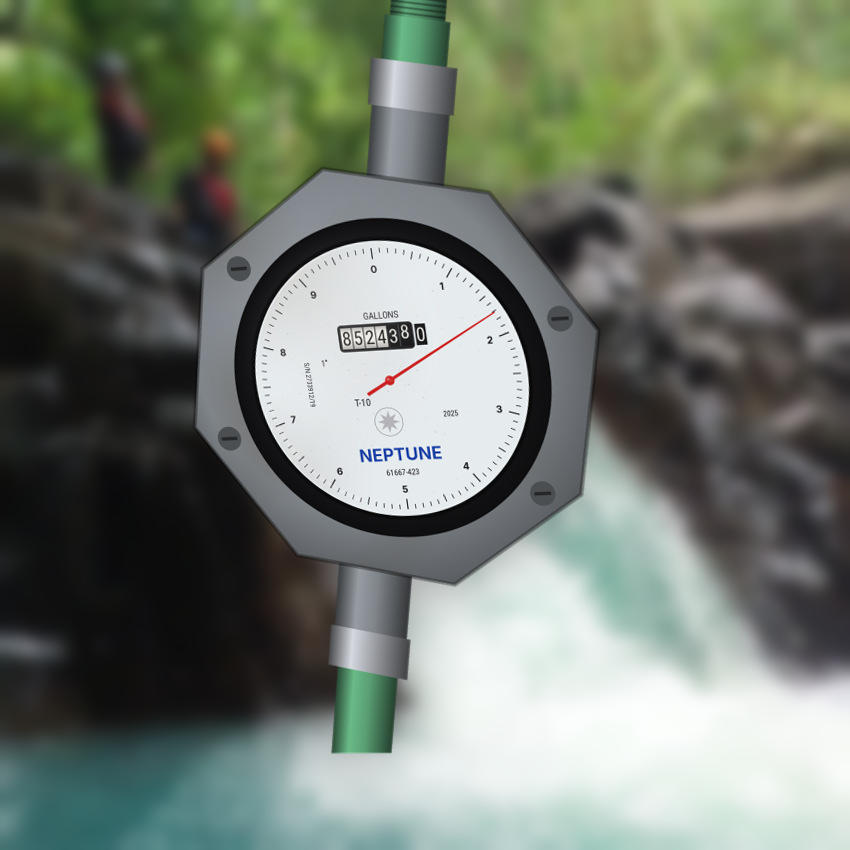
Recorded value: 8524381.7 gal
